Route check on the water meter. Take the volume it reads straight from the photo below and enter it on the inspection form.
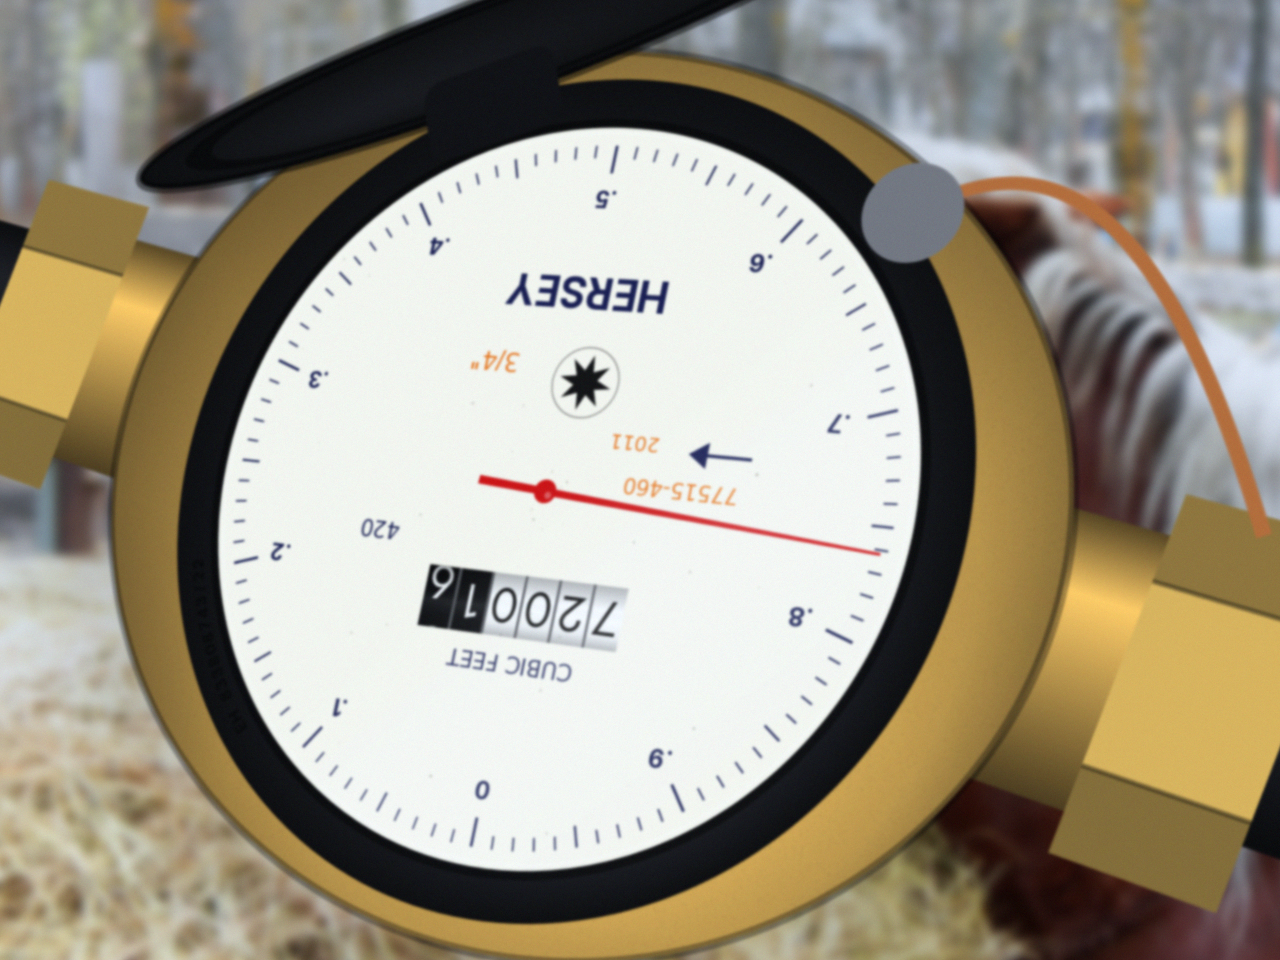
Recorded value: 720015.76 ft³
